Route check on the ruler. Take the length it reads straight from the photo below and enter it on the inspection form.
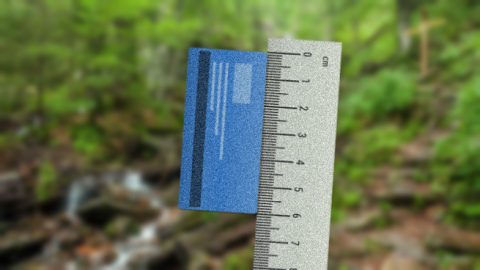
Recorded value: 6 cm
